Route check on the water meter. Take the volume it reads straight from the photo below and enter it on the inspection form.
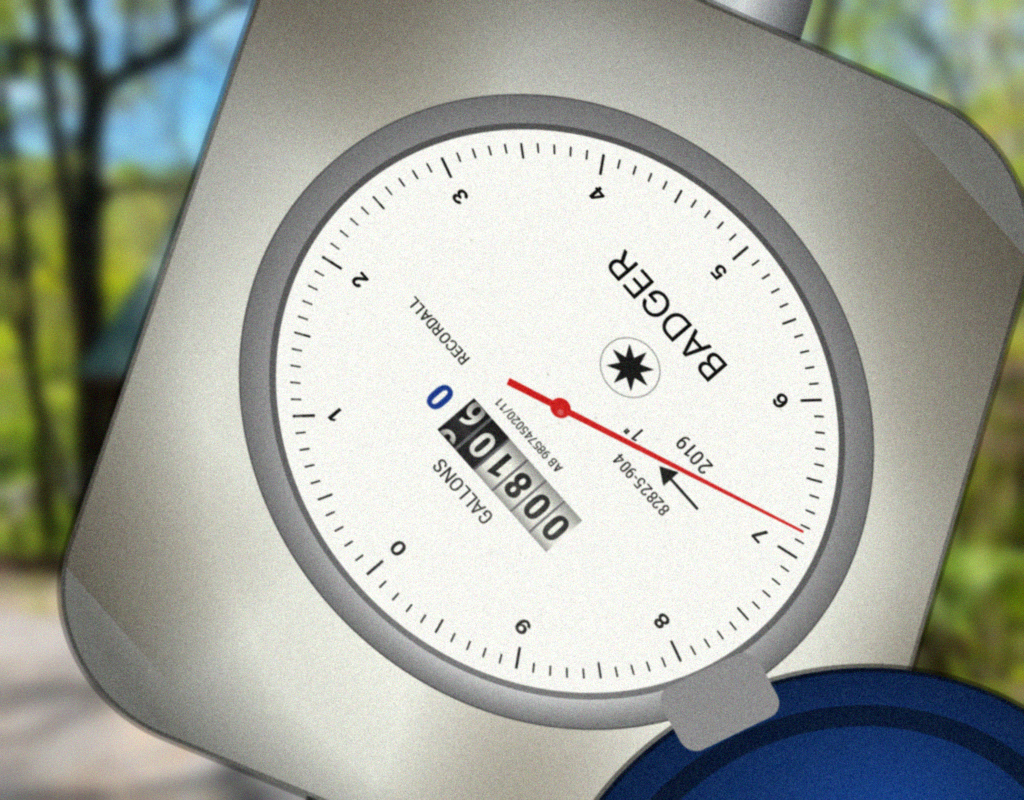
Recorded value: 81056.8 gal
